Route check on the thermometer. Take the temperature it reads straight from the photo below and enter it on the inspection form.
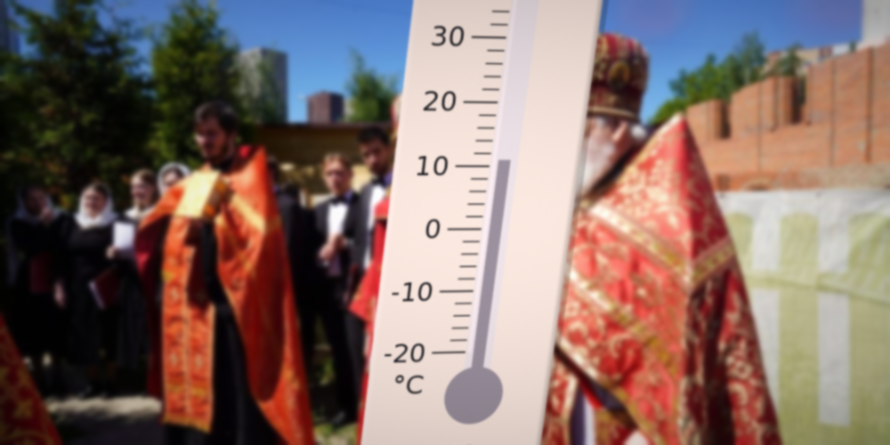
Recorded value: 11 °C
